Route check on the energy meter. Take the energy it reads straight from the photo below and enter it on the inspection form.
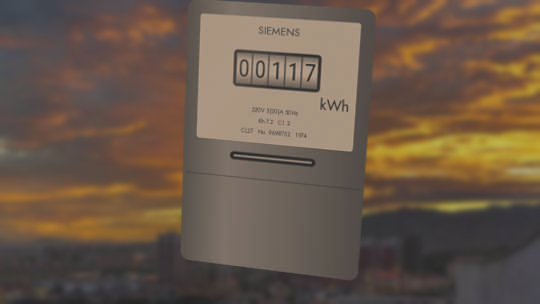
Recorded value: 117 kWh
